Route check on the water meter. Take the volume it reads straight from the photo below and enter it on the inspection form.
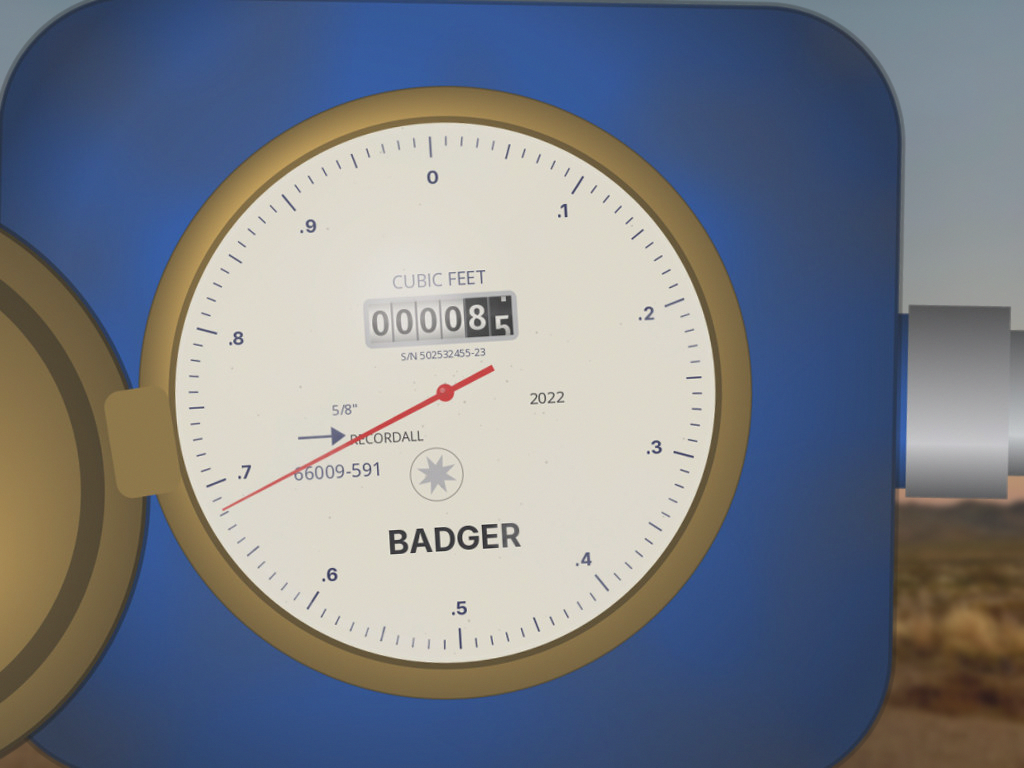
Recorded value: 84.68 ft³
